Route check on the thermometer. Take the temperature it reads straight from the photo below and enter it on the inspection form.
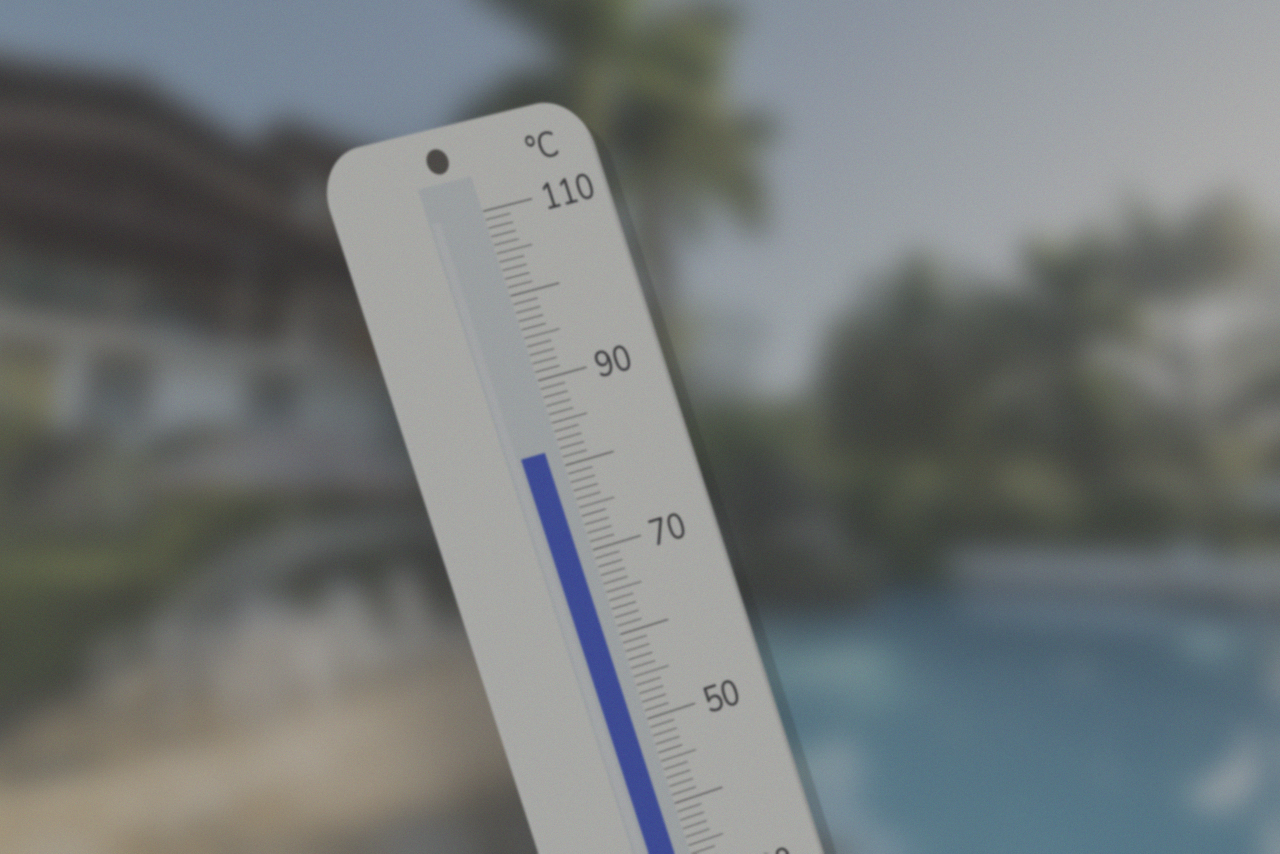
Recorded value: 82 °C
